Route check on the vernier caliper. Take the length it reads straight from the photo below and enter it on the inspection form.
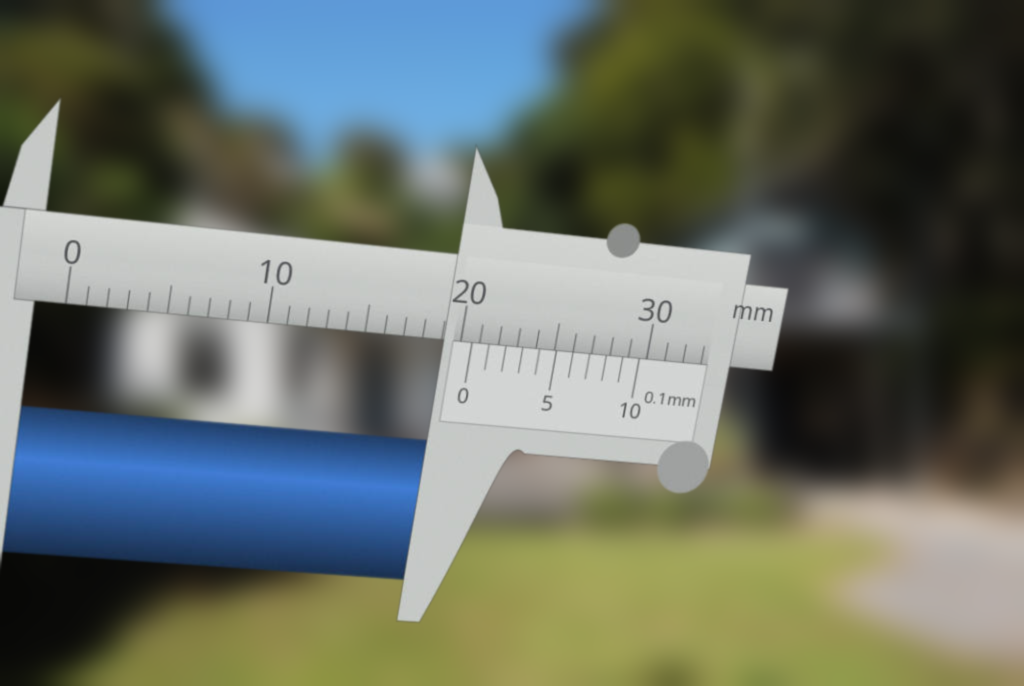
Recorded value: 20.6 mm
